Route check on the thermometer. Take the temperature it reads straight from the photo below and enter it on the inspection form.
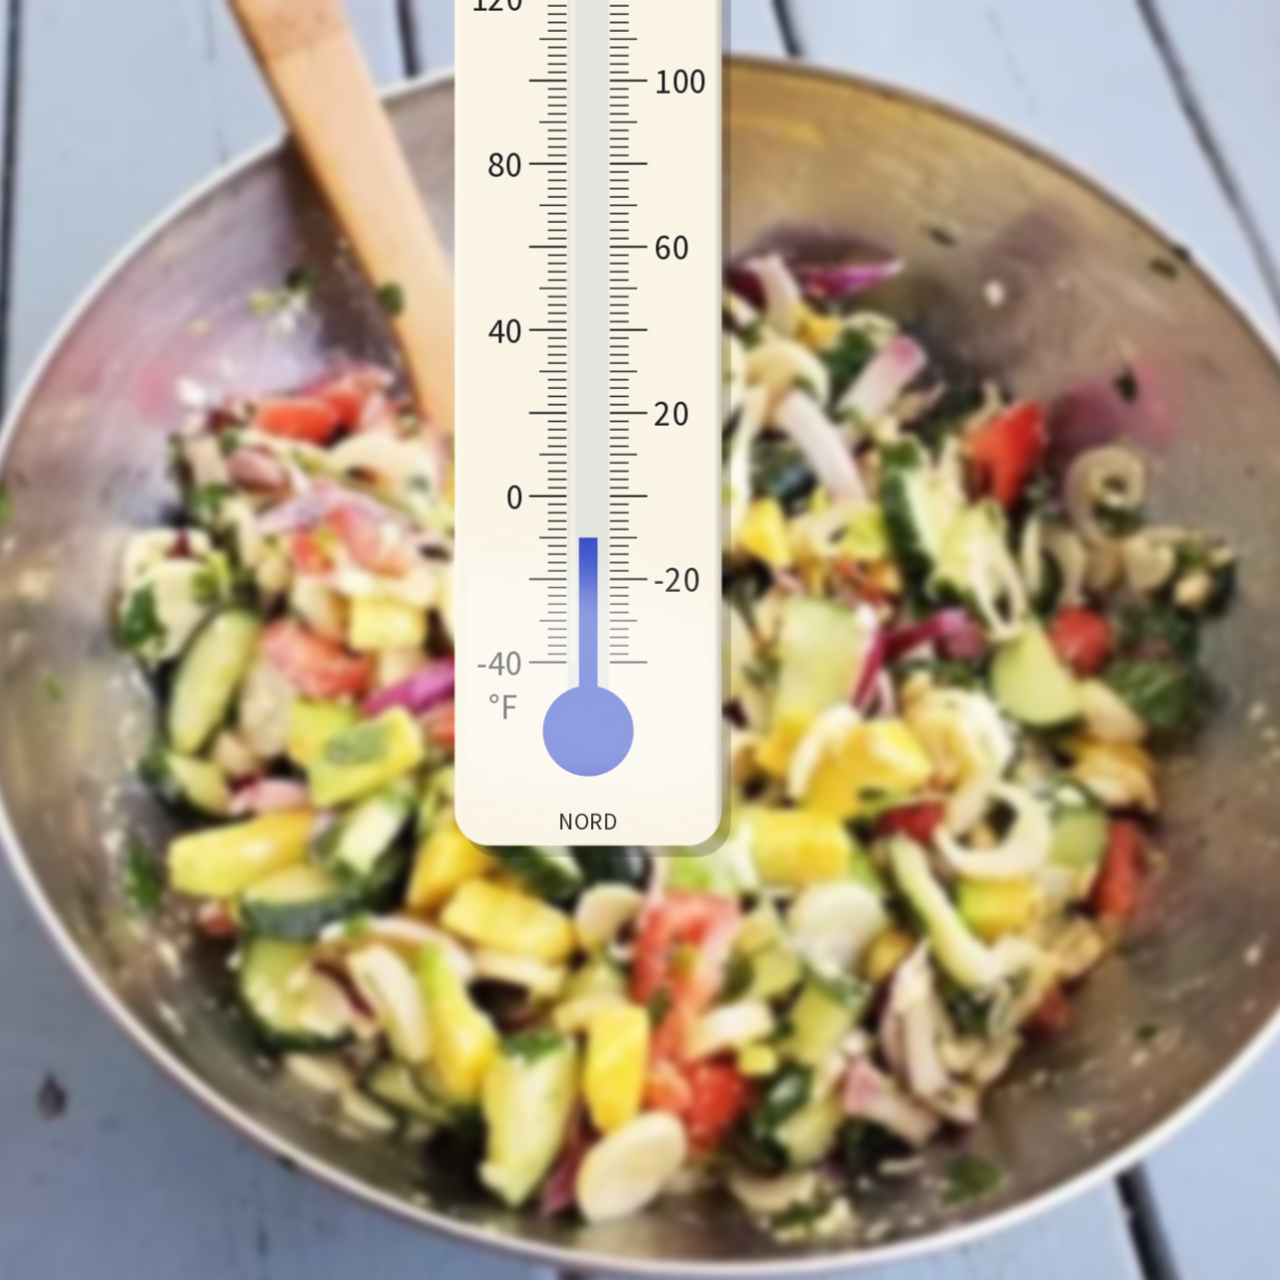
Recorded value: -10 °F
